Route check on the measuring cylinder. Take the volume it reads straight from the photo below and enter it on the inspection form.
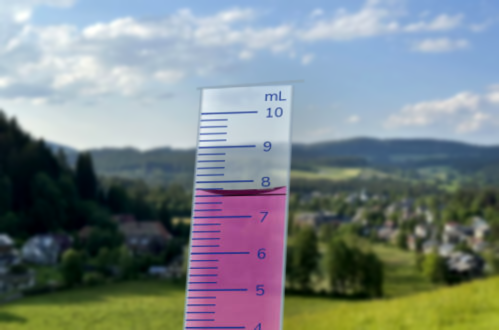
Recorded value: 7.6 mL
